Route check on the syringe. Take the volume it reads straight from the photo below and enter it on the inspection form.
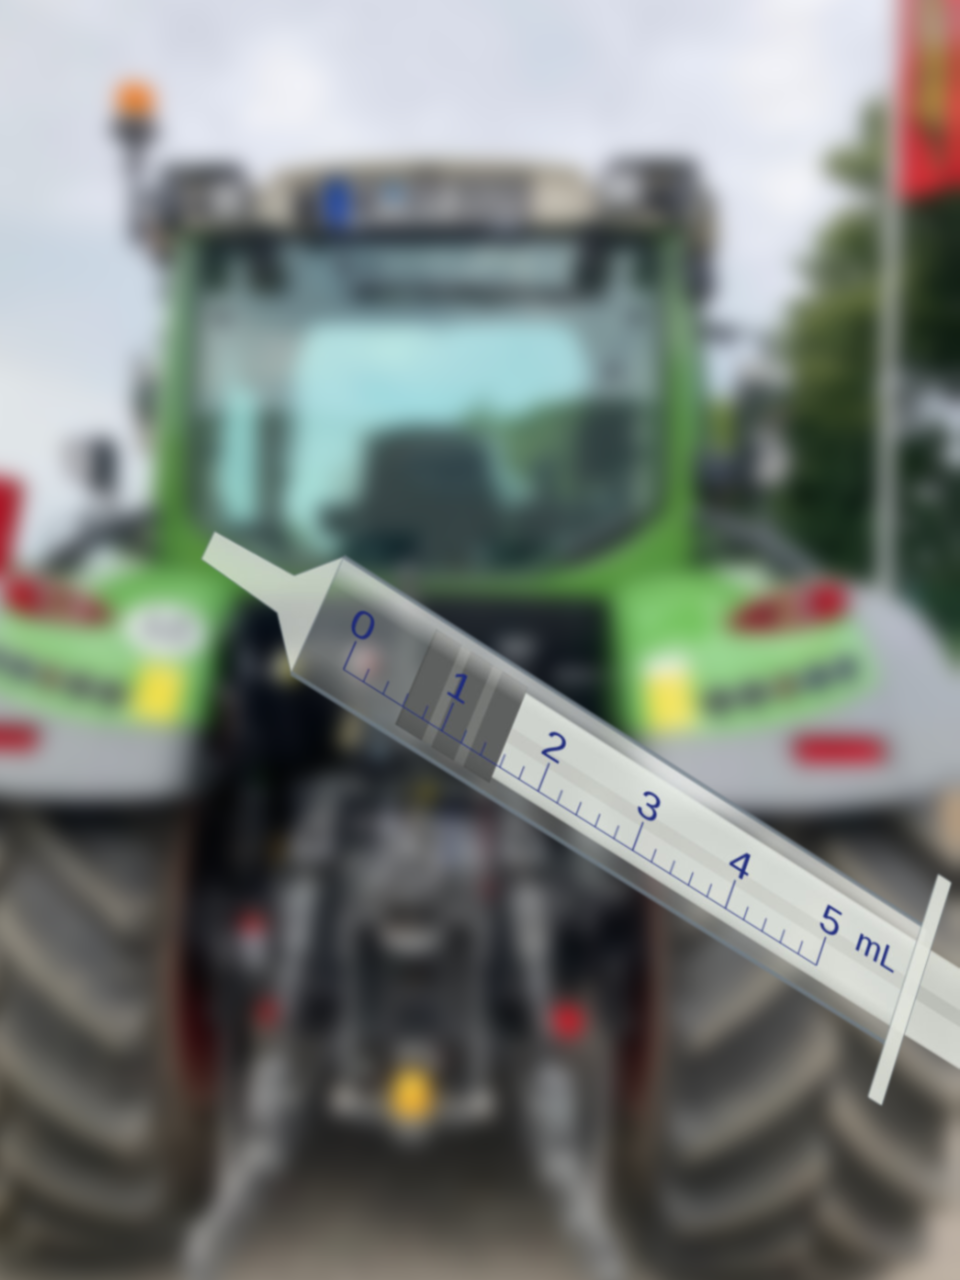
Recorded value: 0.6 mL
